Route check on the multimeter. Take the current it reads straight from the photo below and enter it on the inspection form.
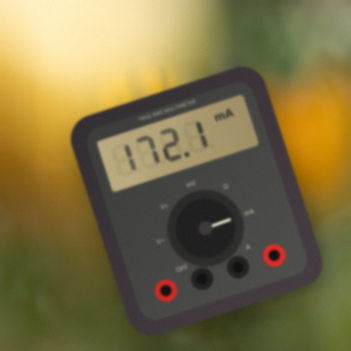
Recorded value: 172.1 mA
